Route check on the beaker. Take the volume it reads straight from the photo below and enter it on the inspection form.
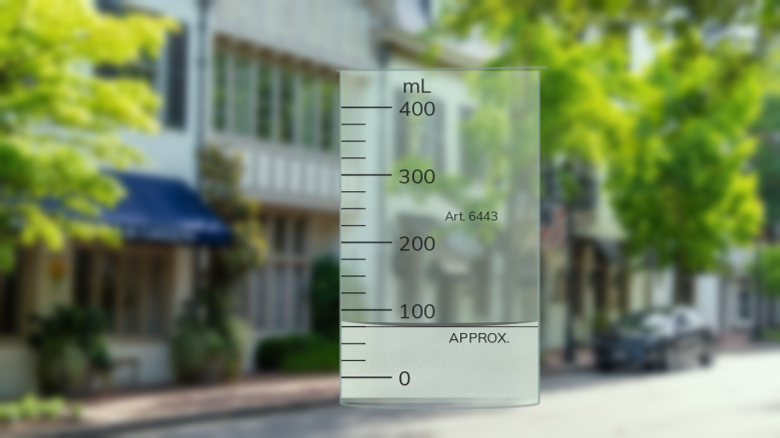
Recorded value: 75 mL
